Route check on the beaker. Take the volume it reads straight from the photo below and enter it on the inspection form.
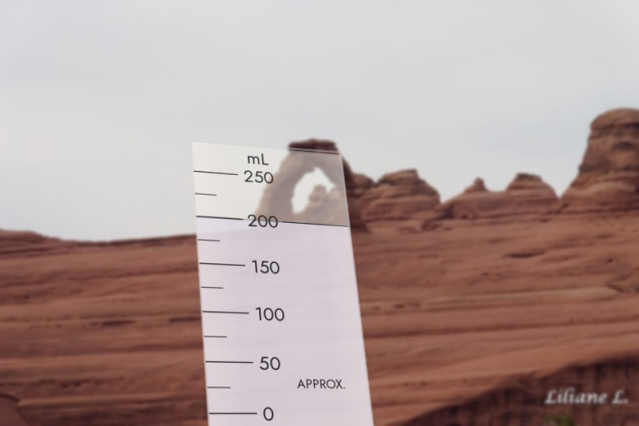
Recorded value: 200 mL
